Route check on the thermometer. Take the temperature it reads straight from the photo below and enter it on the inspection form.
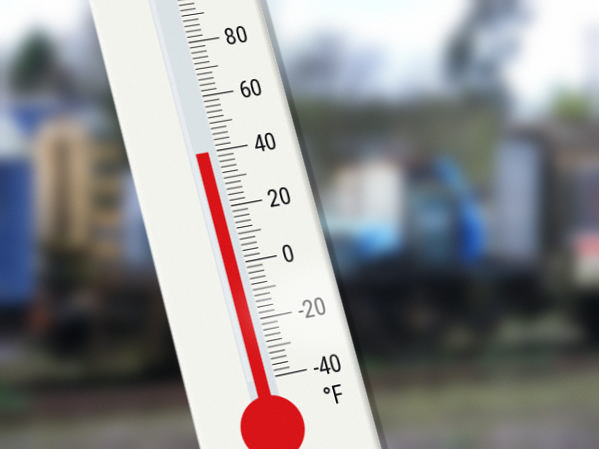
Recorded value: 40 °F
